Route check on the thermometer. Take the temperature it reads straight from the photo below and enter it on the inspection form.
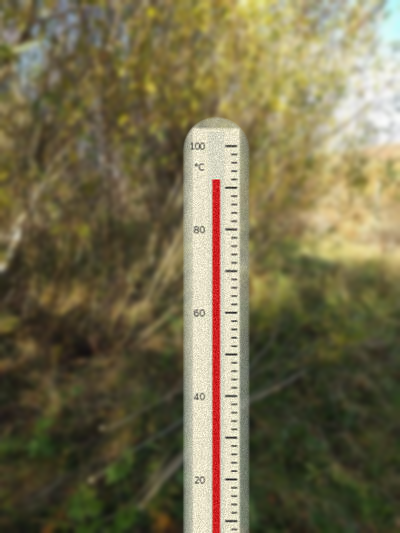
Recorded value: 92 °C
